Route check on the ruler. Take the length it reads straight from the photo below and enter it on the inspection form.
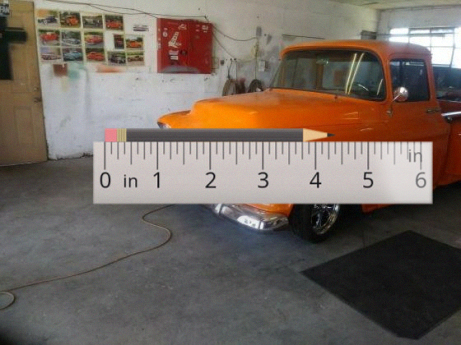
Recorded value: 4.375 in
